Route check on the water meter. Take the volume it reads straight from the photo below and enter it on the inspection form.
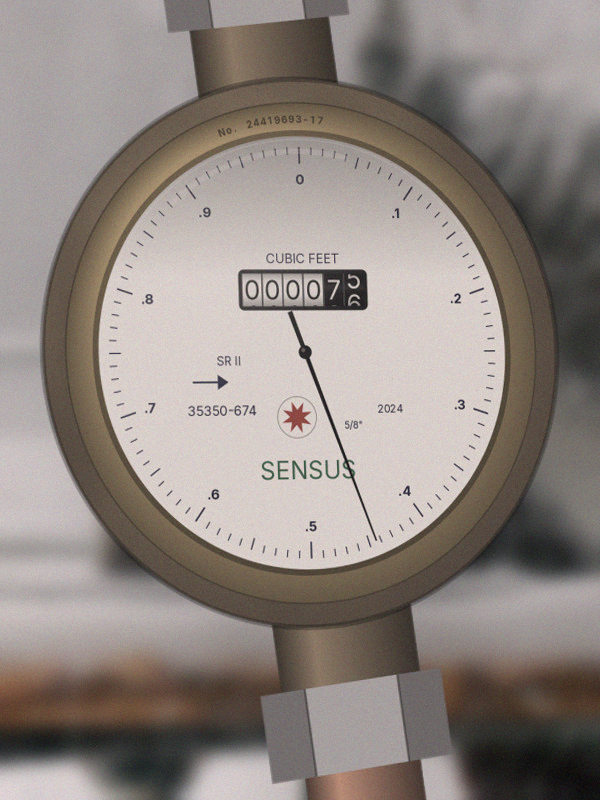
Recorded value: 75.44 ft³
